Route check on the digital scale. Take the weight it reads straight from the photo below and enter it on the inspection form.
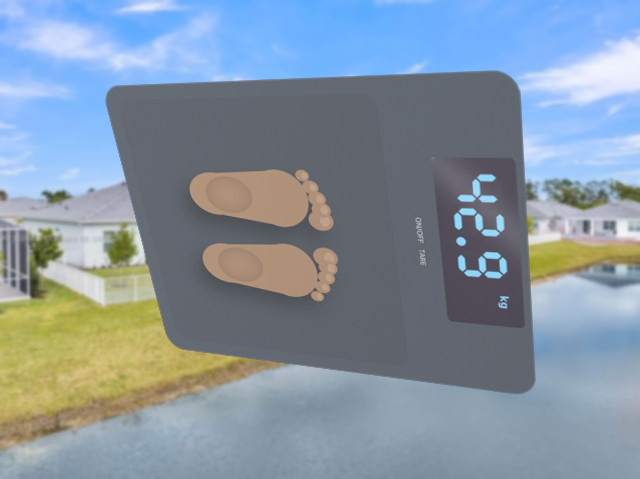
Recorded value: 42.9 kg
